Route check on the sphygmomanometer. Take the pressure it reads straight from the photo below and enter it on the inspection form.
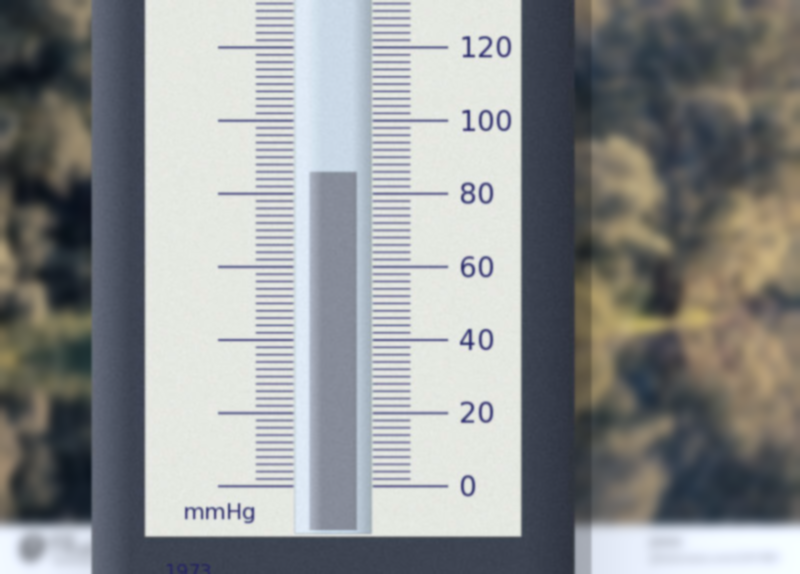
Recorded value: 86 mmHg
